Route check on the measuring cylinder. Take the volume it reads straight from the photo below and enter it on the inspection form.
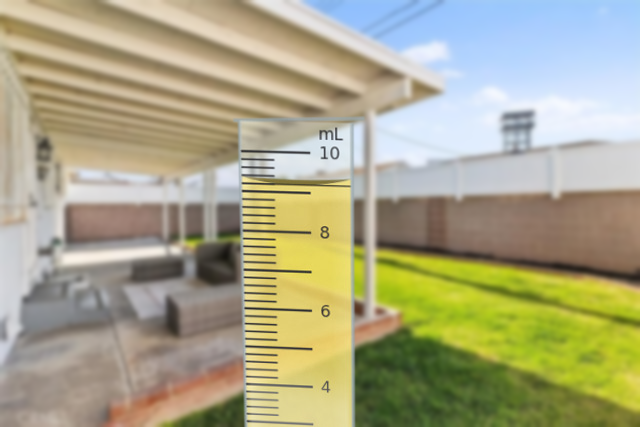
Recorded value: 9.2 mL
